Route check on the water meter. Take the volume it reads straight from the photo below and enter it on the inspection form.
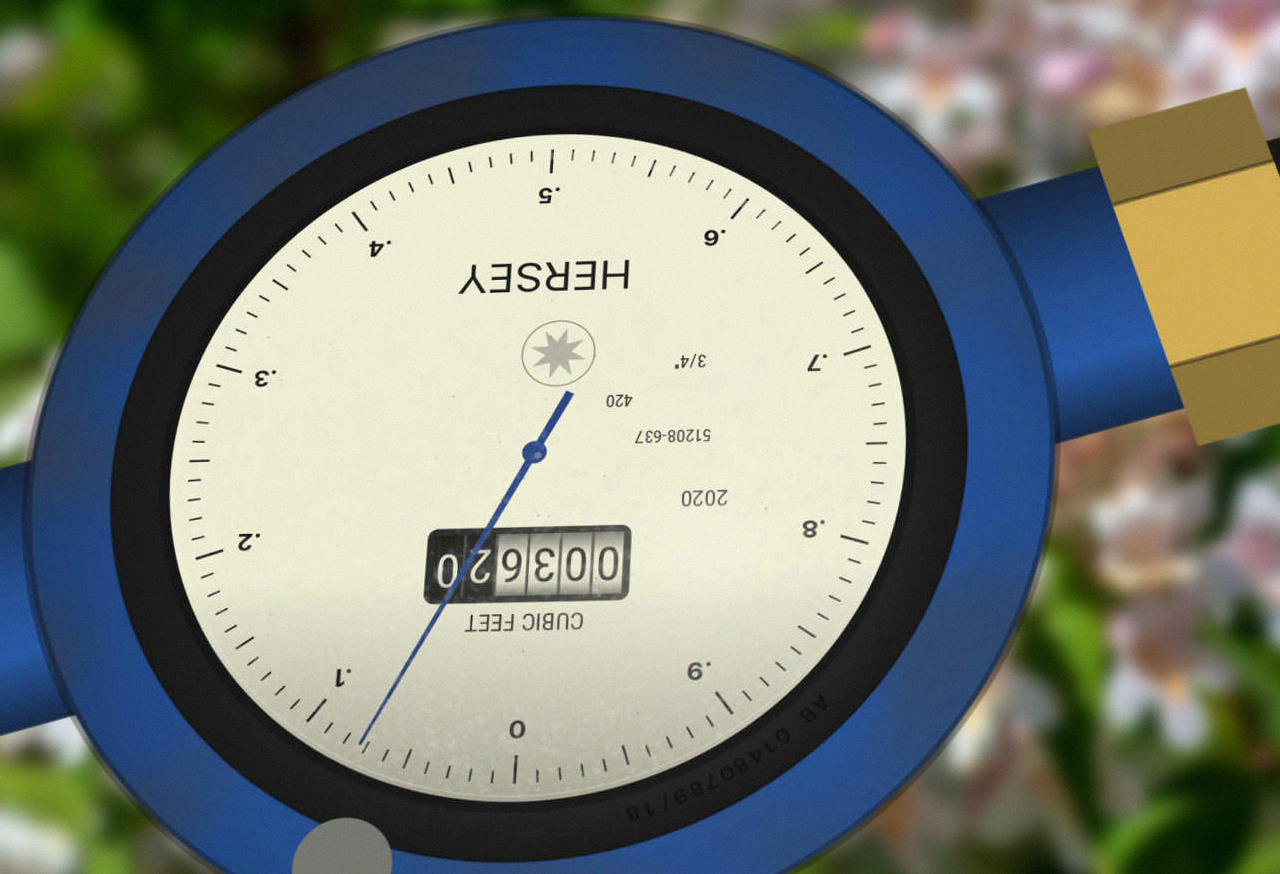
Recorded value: 3620.07 ft³
